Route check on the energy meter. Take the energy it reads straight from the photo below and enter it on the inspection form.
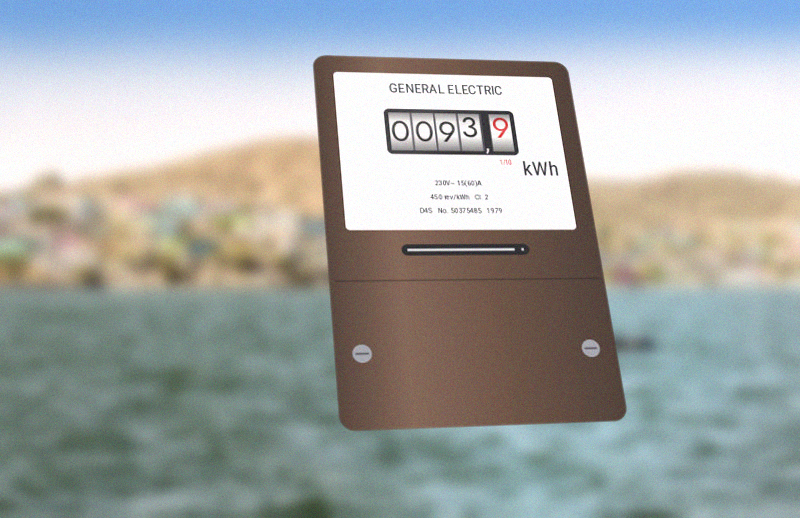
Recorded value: 93.9 kWh
